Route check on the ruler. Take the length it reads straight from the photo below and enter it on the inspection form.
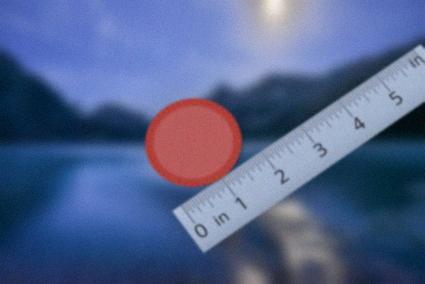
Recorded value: 2 in
